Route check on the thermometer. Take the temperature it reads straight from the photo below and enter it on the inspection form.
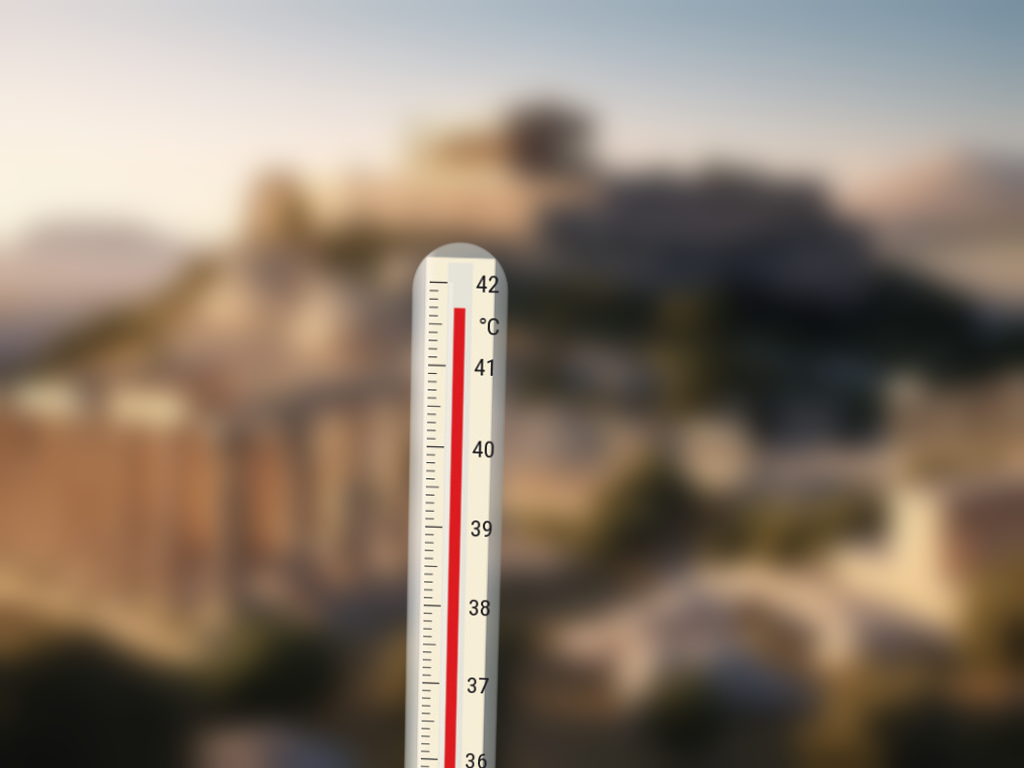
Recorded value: 41.7 °C
